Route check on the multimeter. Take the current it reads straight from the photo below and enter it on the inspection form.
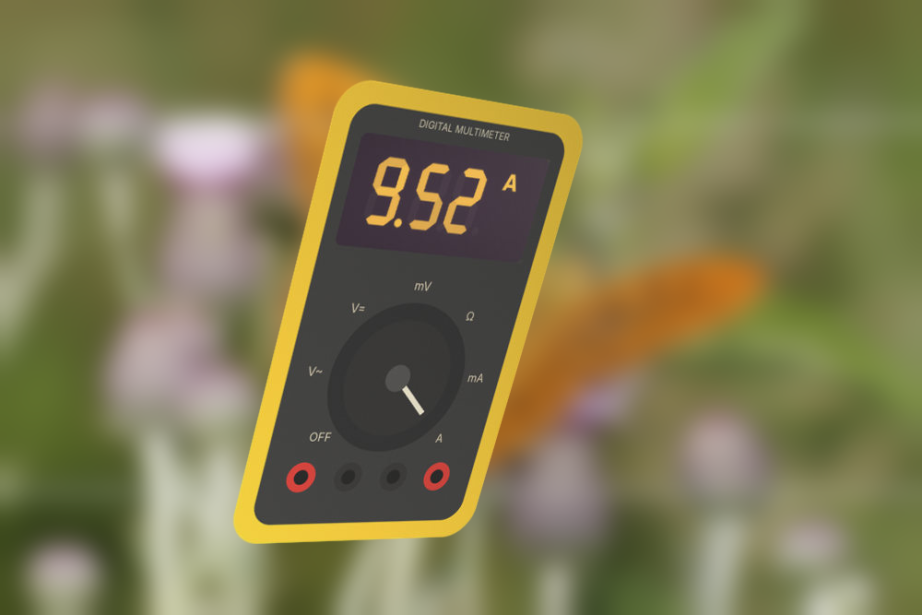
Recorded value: 9.52 A
